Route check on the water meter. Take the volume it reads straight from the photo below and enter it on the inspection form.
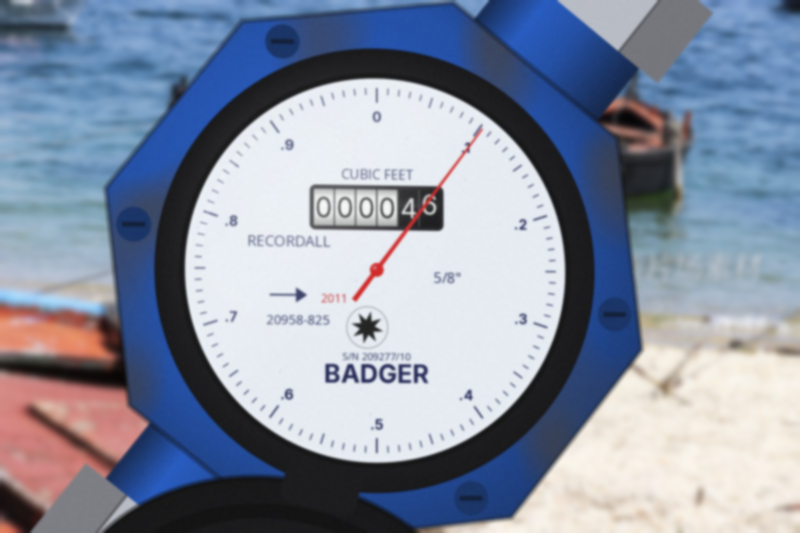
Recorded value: 46.10 ft³
